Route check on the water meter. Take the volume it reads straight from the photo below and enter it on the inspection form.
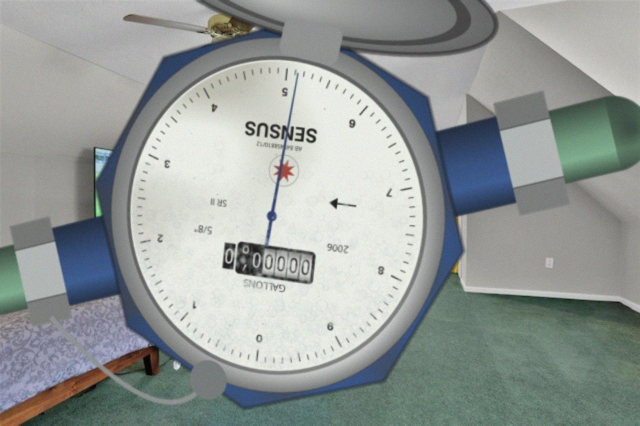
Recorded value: 75.1 gal
